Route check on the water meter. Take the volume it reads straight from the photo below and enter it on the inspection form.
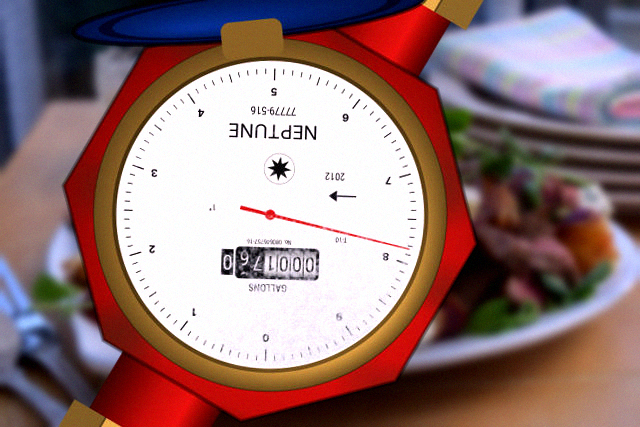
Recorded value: 1757.8 gal
